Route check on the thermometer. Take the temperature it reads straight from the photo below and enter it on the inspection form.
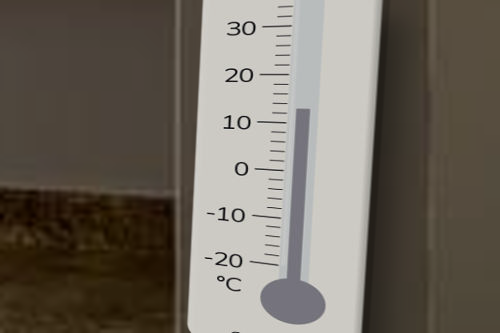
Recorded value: 13 °C
